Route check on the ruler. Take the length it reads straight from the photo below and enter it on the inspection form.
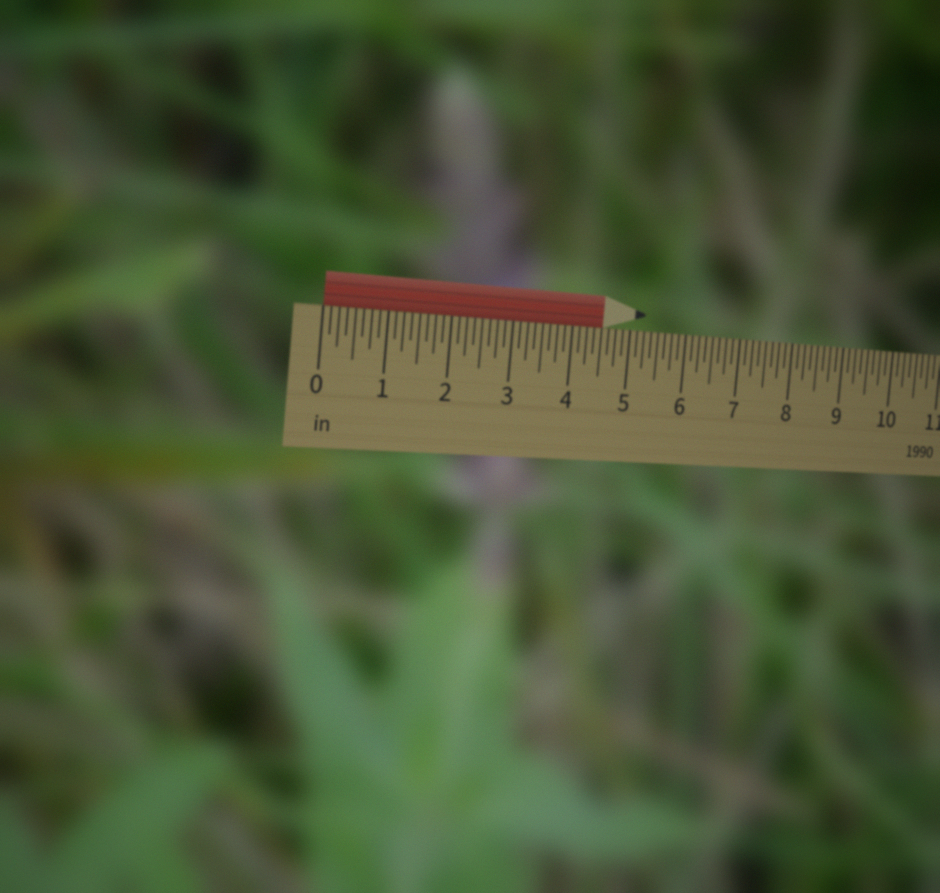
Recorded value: 5.25 in
